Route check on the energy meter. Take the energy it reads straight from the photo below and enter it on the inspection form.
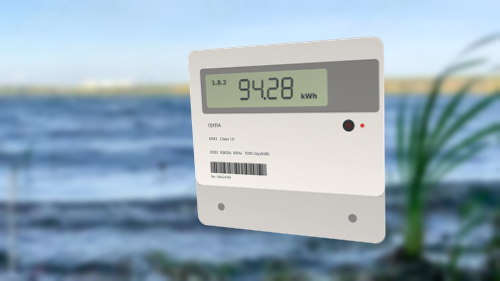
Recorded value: 94.28 kWh
